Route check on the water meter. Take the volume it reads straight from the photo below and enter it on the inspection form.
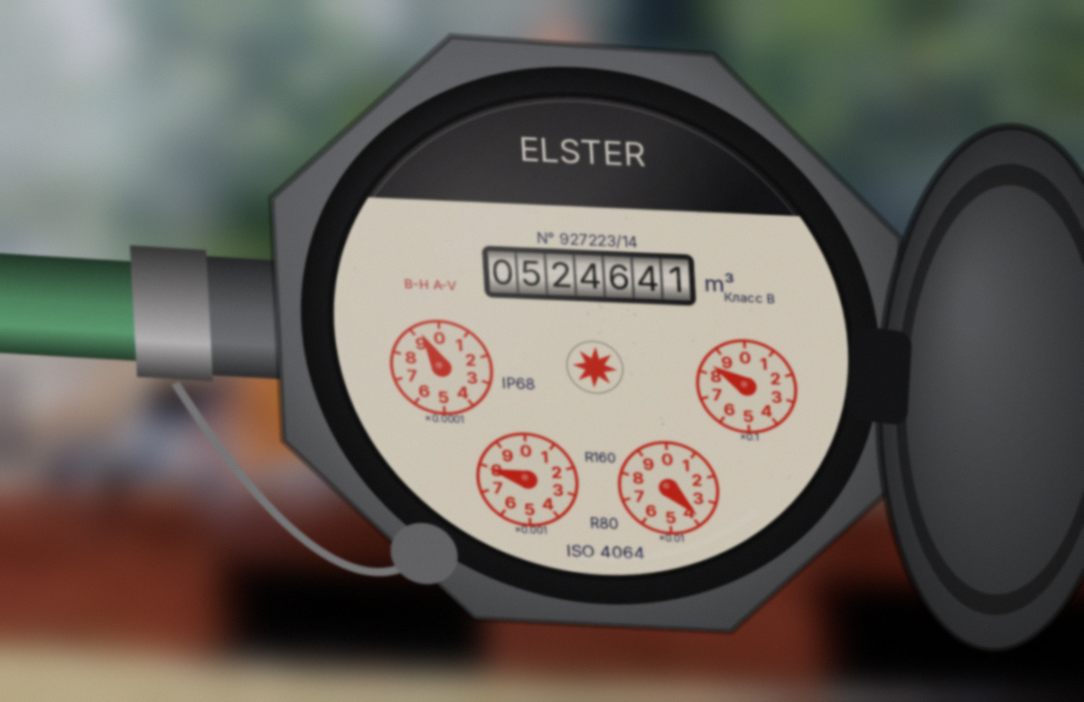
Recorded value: 524641.8379 m³
